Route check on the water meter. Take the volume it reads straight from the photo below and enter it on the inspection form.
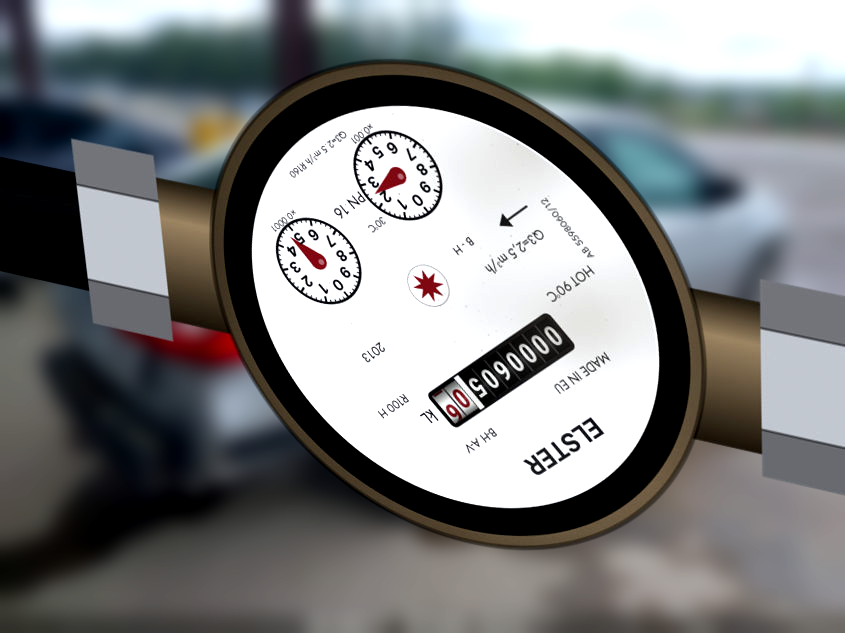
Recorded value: 605.0624 kL
